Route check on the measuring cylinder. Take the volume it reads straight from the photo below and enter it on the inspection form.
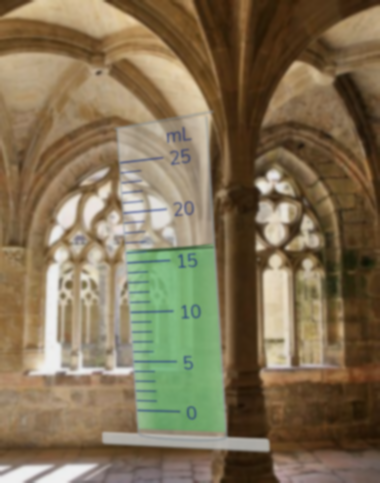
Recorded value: 16 mL
